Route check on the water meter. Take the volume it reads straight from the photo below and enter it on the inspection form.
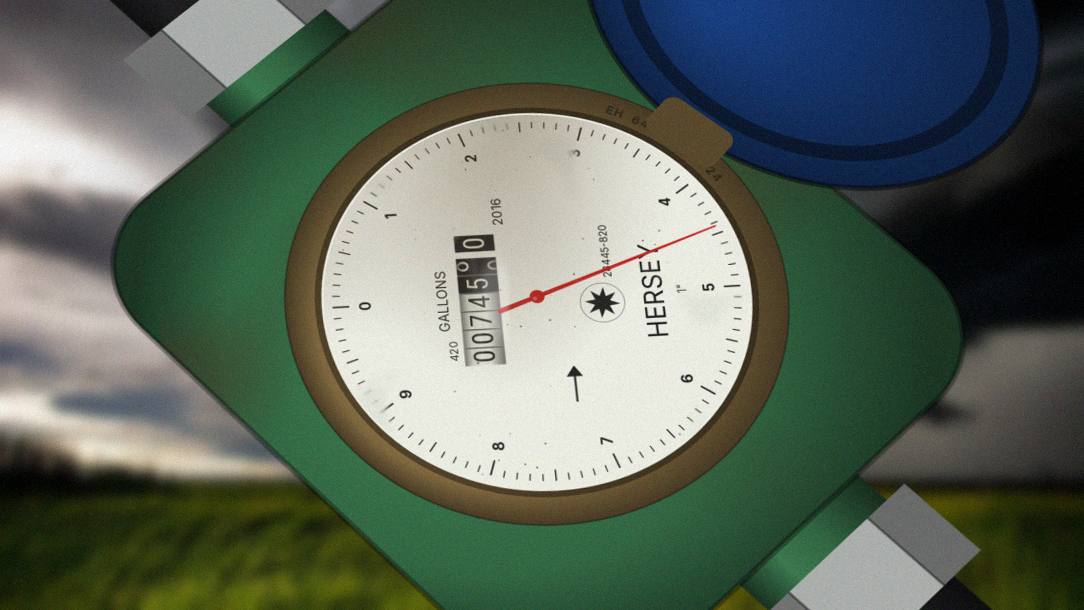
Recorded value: 74584.4 gal
